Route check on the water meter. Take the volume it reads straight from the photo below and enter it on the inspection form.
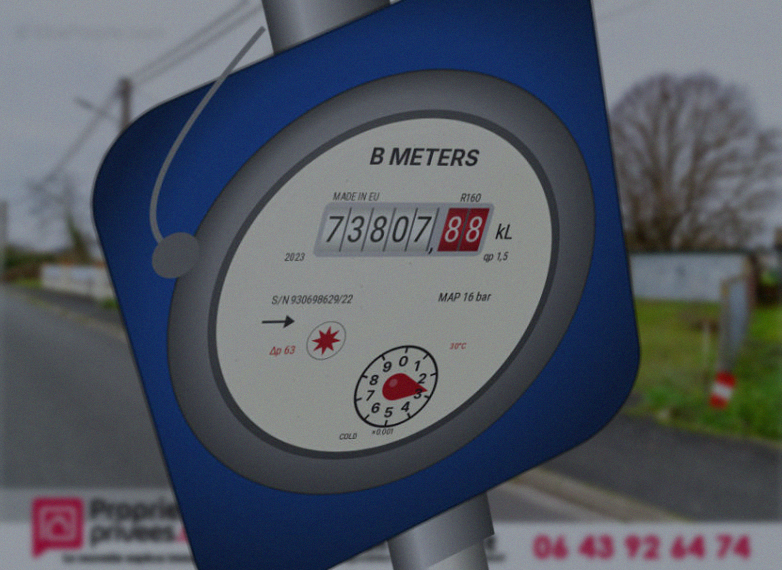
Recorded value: 73807.882 kL
